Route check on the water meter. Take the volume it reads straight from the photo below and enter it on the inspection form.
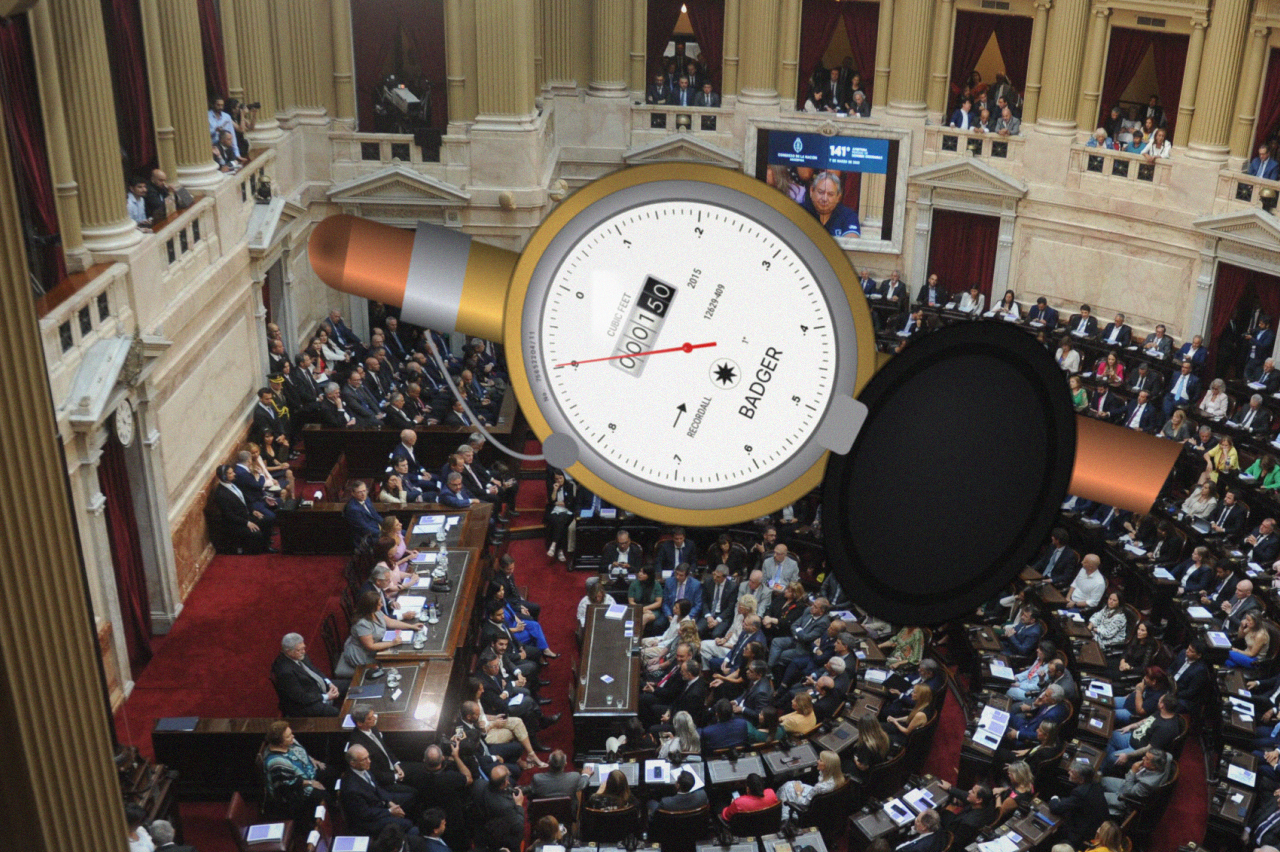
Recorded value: 149.90 ft³
